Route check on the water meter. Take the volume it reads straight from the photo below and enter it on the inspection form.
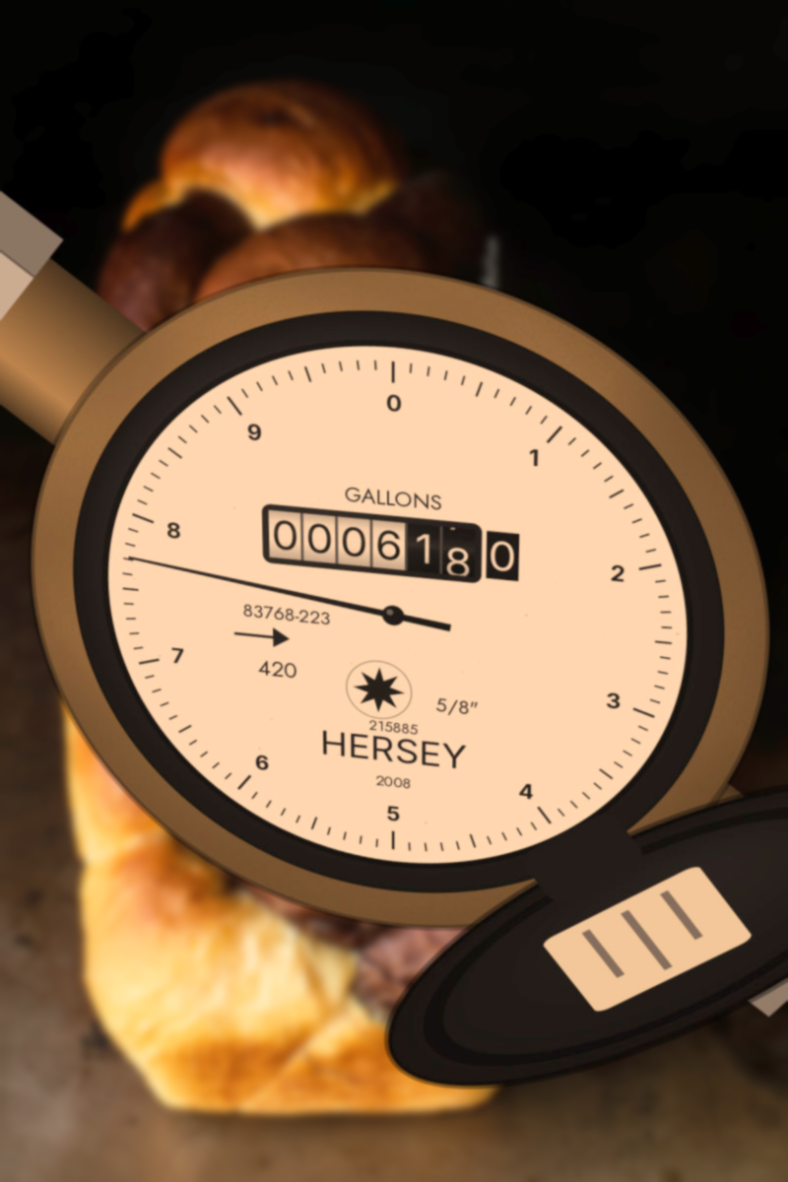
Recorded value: 6177.7 gal
